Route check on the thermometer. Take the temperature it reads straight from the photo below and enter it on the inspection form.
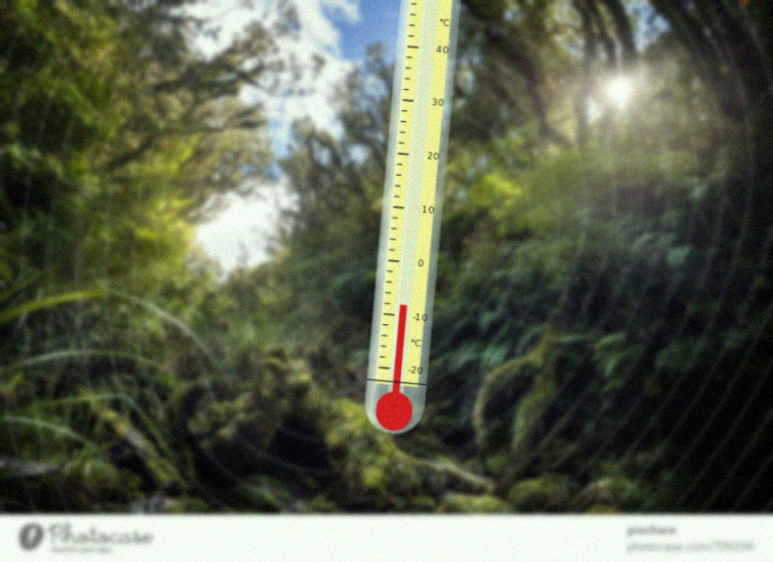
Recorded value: -8 °C
